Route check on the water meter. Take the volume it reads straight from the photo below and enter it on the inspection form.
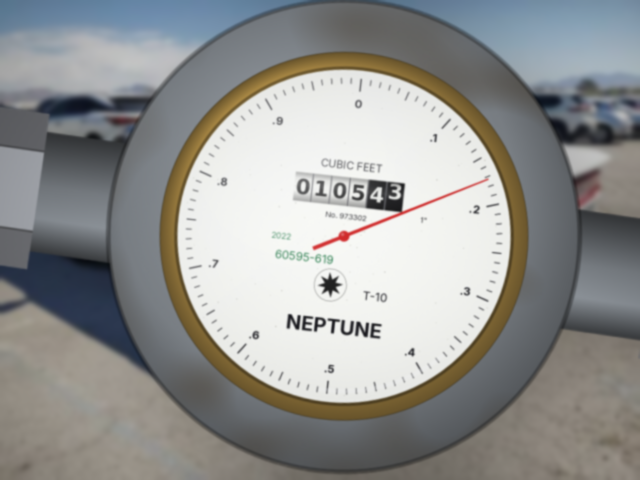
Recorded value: 10543.17 ft³
